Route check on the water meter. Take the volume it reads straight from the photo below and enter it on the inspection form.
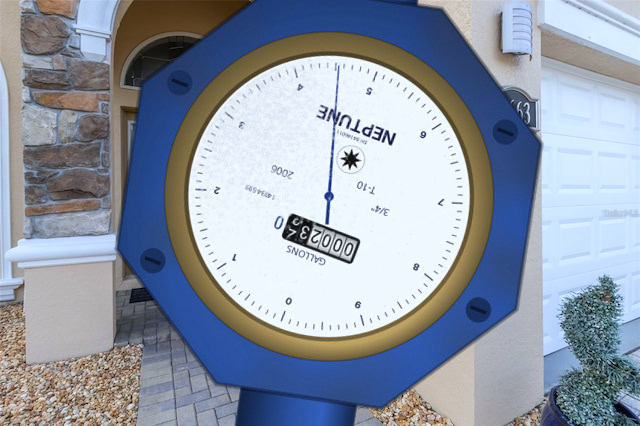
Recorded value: 2324.5 gal
